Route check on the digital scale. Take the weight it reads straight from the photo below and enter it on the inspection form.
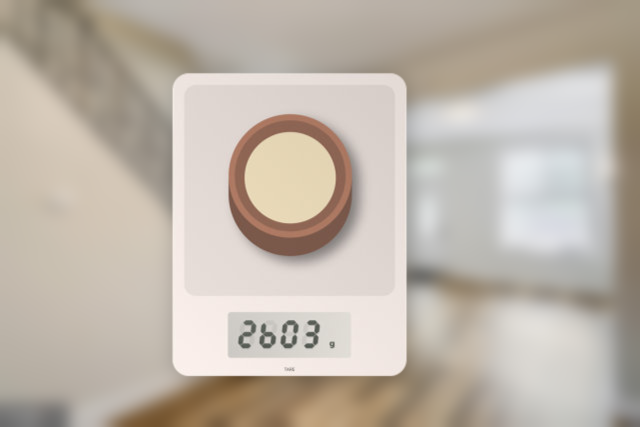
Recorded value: 2603 g
